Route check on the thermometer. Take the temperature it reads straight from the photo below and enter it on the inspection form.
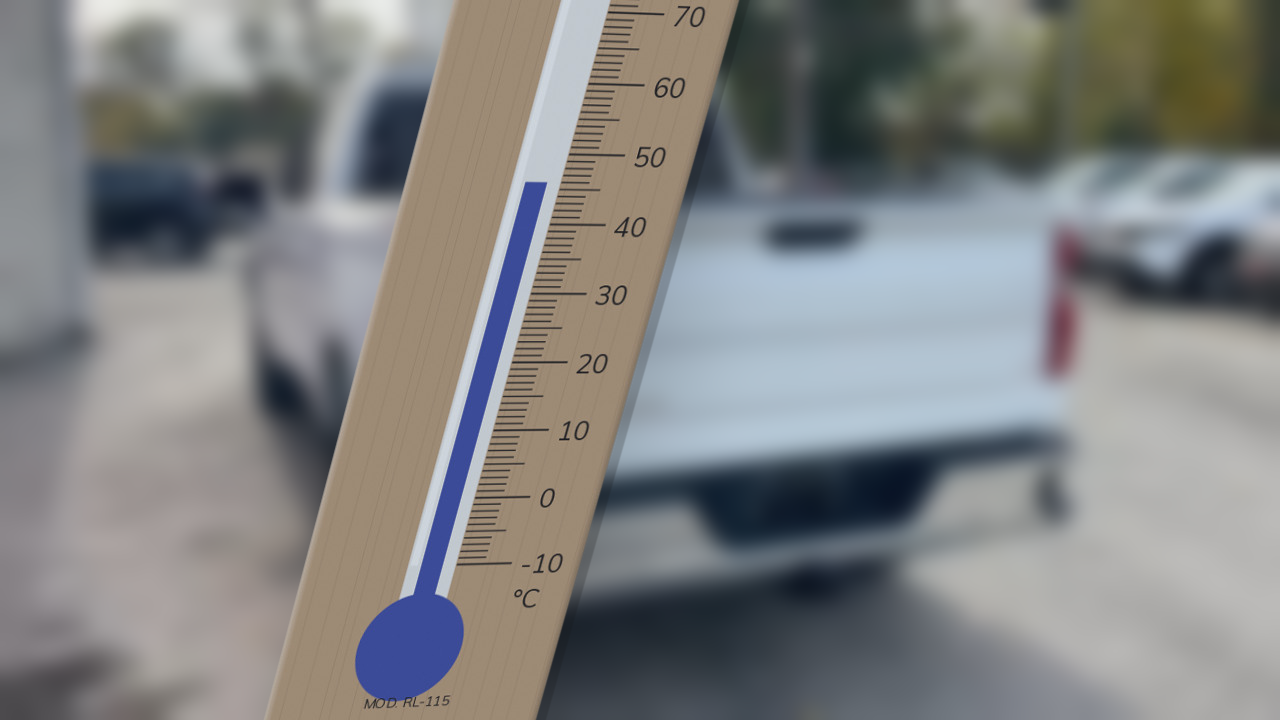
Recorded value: 46 °C
